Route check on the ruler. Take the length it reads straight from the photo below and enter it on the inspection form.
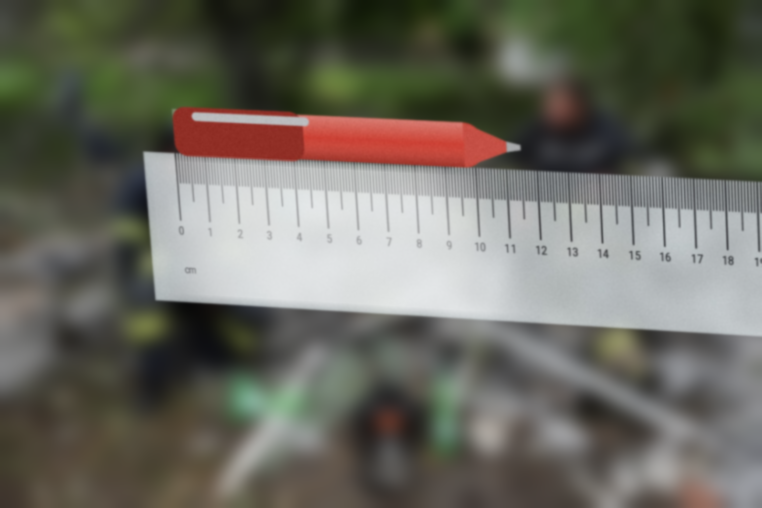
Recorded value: 11.5 cm
